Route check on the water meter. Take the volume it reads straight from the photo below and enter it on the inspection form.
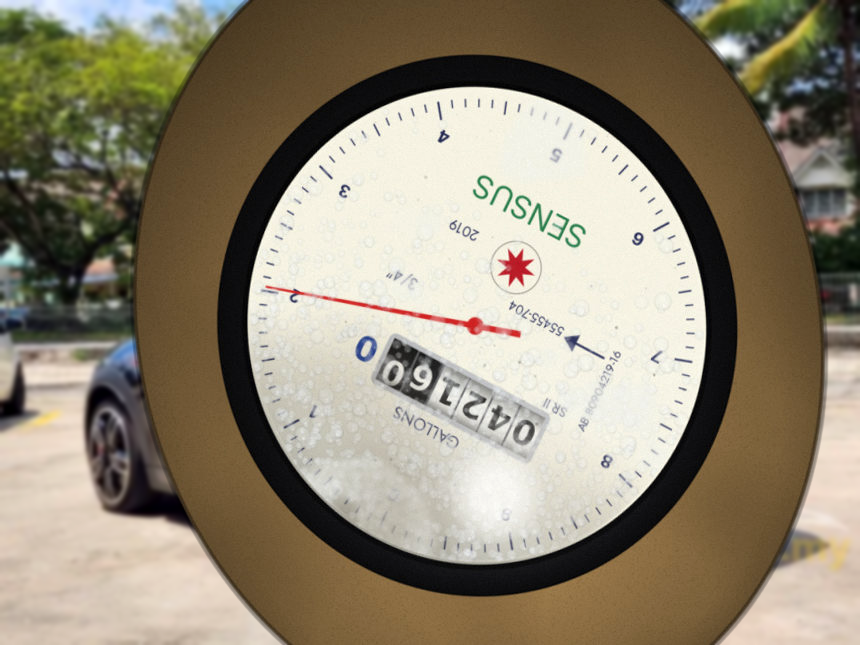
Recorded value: 421602.0 gal
